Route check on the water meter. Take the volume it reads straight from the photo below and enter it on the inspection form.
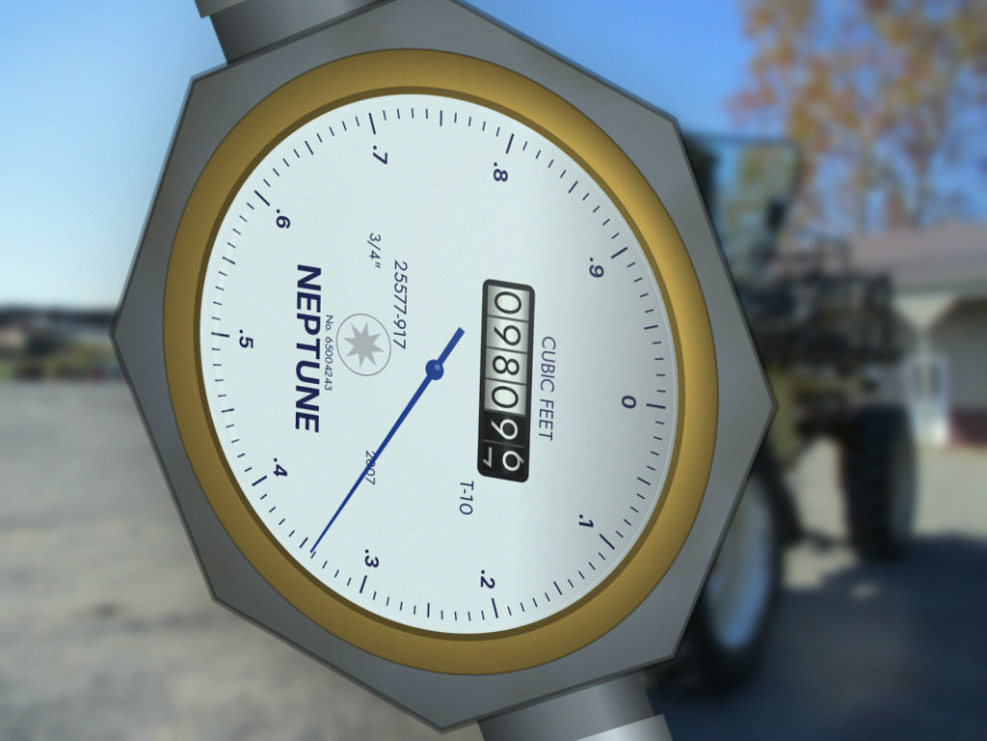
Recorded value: 98096.34 ft³
